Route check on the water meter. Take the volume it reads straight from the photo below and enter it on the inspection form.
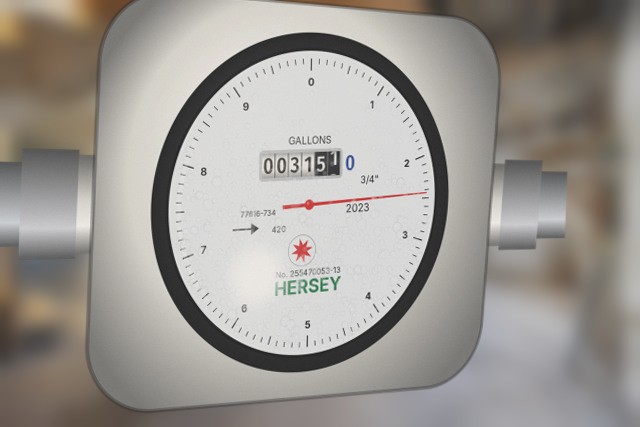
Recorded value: 31512.4 gal
